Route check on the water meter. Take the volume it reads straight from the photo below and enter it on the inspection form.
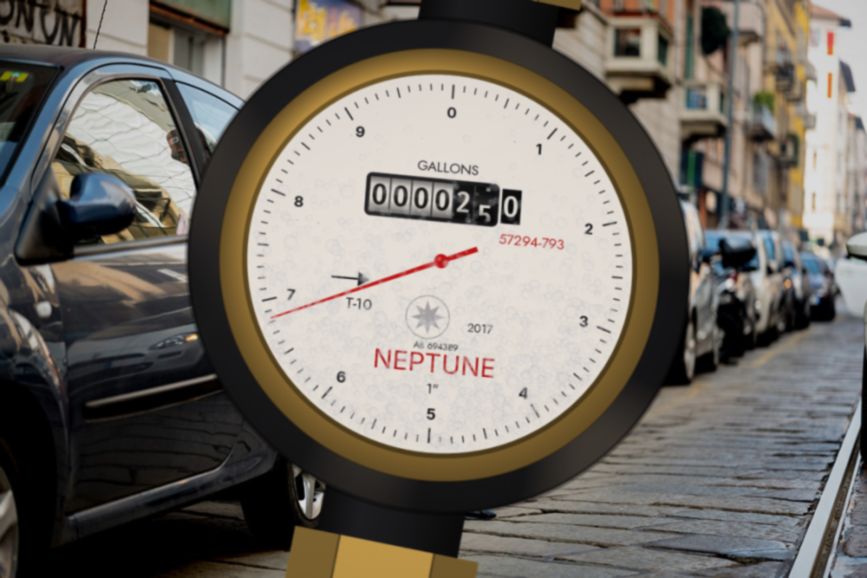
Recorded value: 246.8 gal
